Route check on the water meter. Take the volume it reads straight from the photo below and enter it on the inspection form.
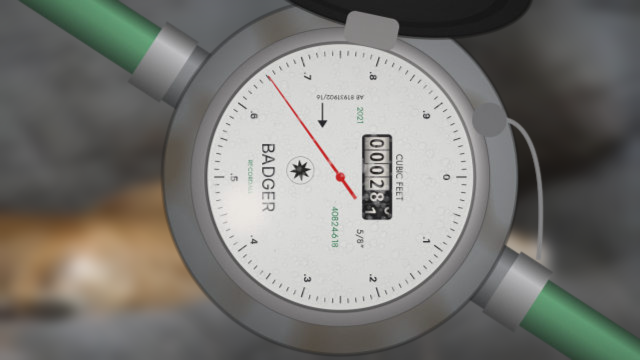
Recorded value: 280.65 ft³
